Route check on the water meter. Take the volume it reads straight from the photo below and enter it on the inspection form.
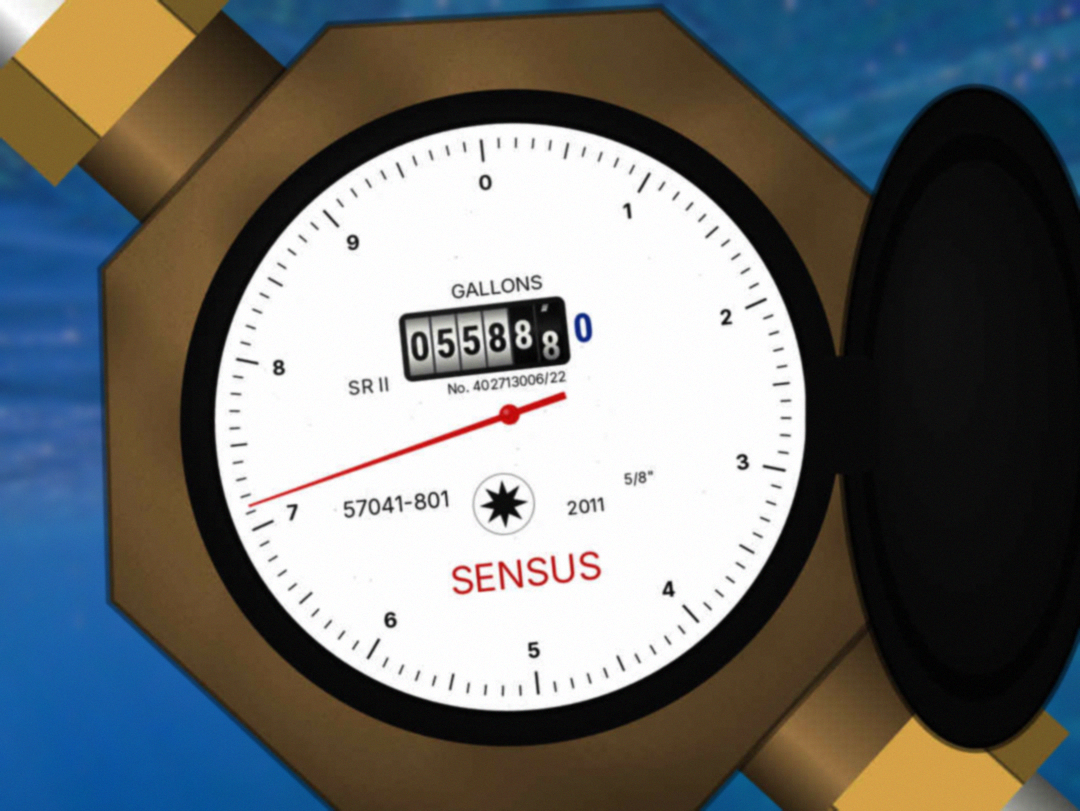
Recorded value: 558877.1 gal
